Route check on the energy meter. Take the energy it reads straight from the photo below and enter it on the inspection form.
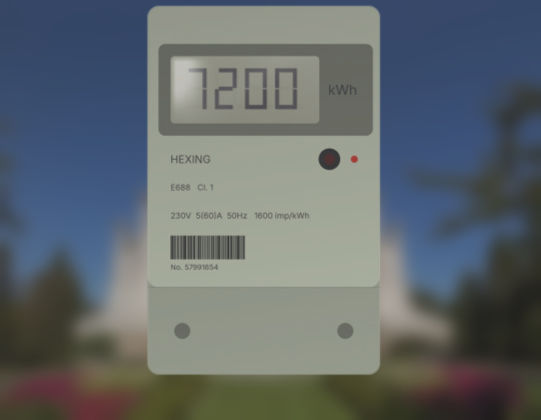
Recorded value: 7200 kWh
